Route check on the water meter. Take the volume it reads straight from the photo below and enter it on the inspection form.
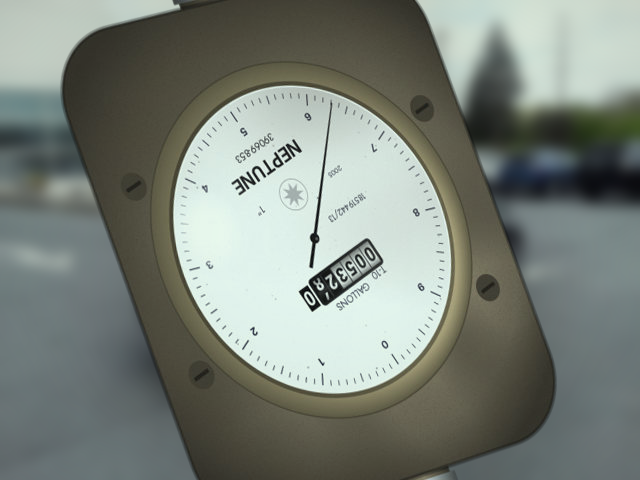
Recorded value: 53276.3 gal
